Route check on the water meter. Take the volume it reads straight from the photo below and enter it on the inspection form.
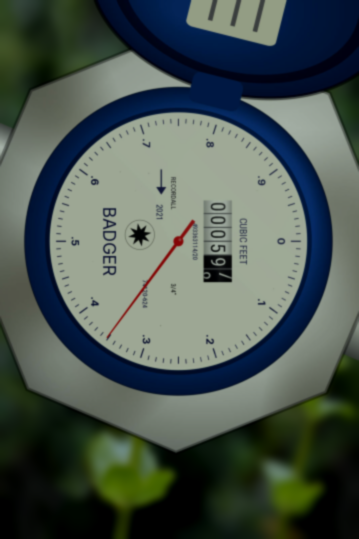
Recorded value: 597.35 ft³
